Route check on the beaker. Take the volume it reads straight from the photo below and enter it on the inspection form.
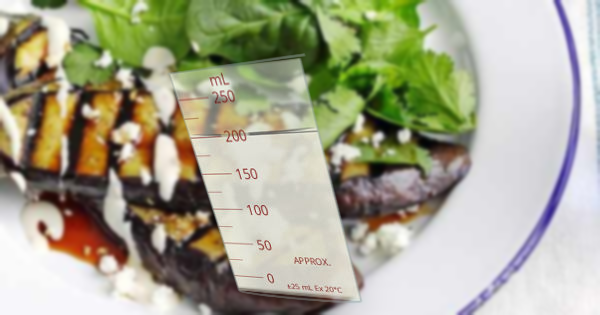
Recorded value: 200 mL
